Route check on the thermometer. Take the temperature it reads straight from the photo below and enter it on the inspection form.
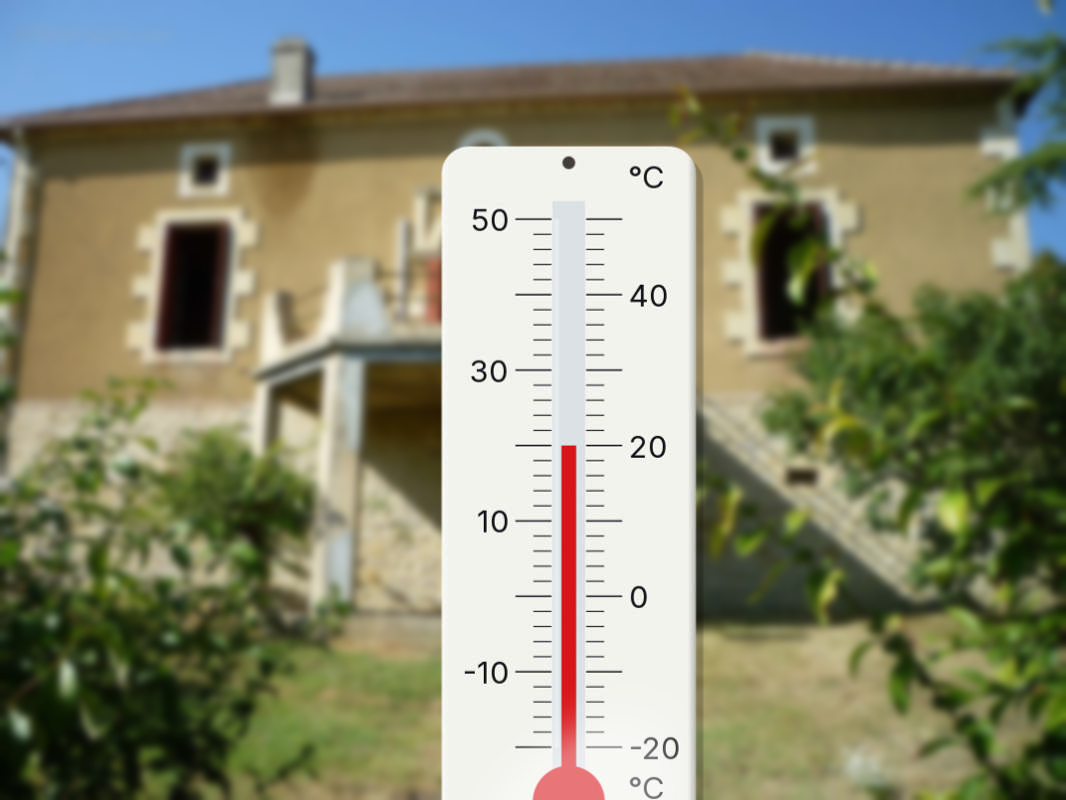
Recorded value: 20 °C
